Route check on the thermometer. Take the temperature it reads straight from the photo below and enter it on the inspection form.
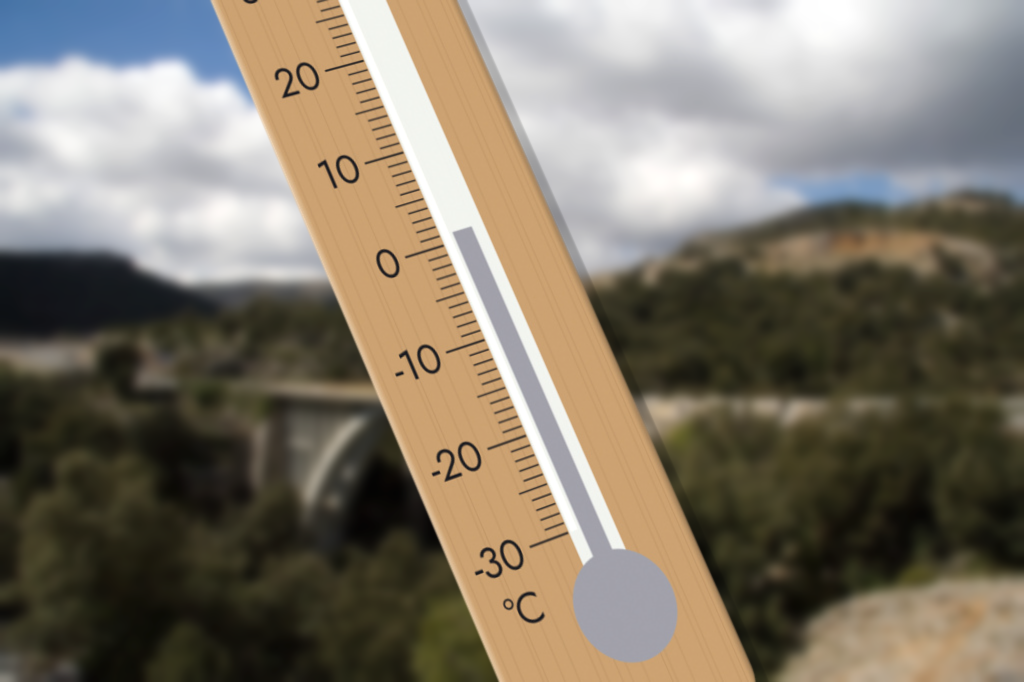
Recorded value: 1 °C
